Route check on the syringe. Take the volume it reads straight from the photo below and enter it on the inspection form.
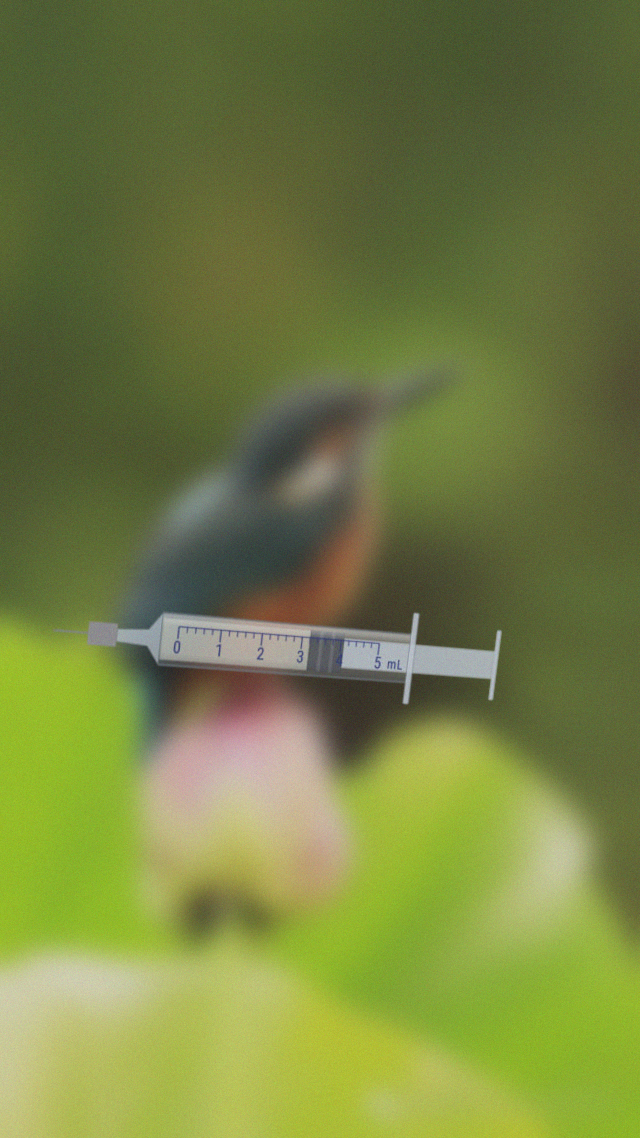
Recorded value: 3.2 mL
